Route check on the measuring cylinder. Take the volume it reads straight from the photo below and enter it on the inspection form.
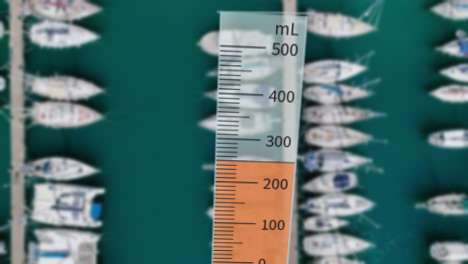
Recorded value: 250 mL
